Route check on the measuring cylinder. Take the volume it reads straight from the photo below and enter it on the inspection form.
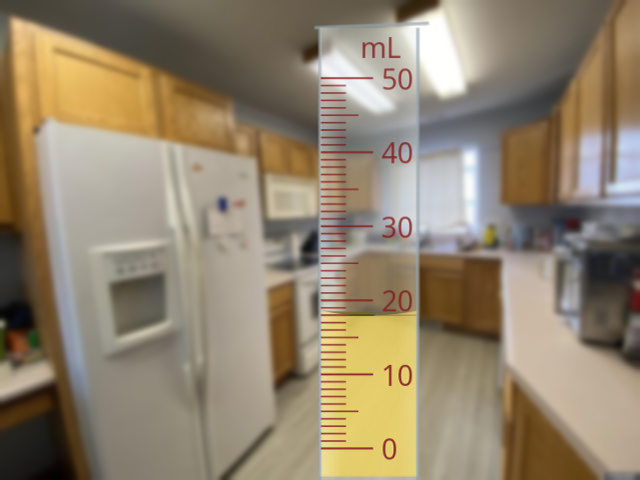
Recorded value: 18 mL
